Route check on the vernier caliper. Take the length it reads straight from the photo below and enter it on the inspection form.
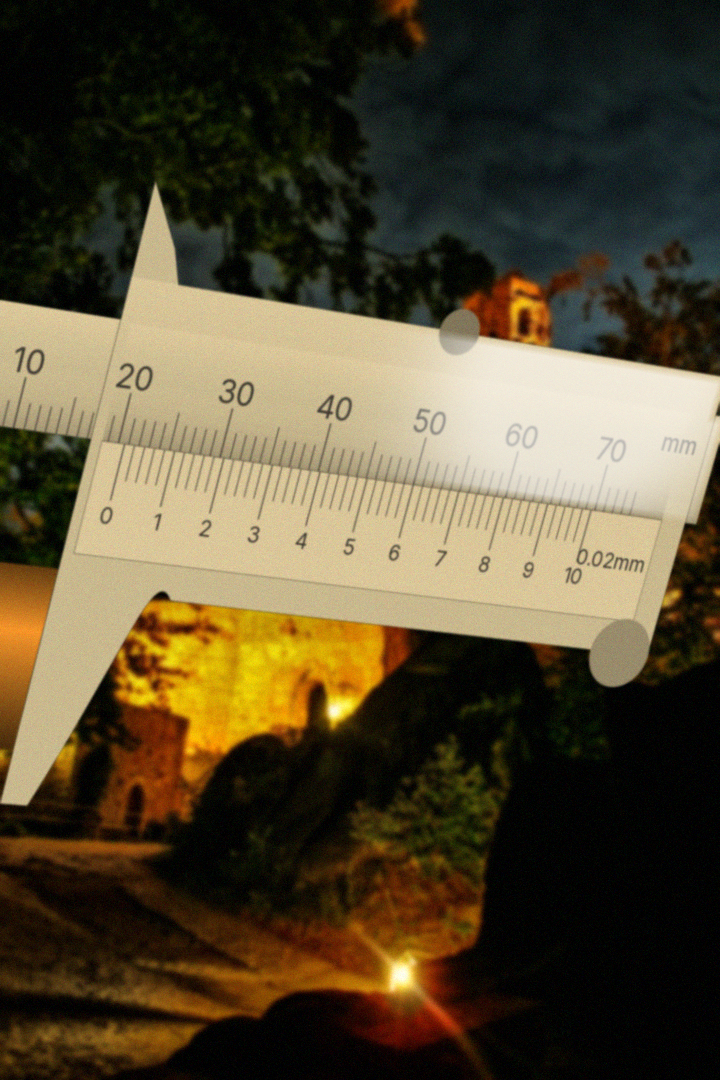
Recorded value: 20.6 mm
